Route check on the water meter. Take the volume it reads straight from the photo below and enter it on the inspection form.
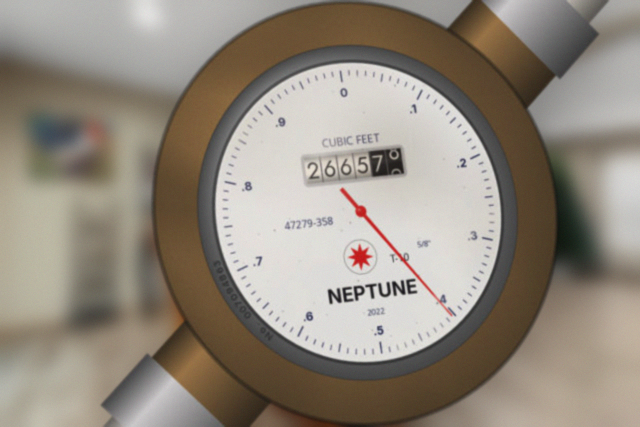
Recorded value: 266578.40 ft³
